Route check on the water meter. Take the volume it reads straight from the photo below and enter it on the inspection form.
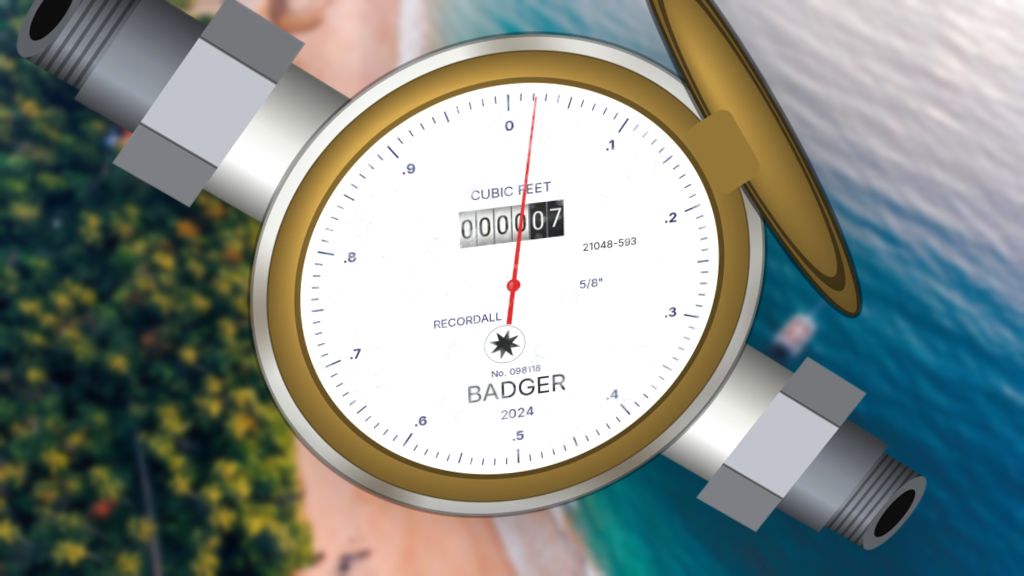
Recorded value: 7.02 ft³
